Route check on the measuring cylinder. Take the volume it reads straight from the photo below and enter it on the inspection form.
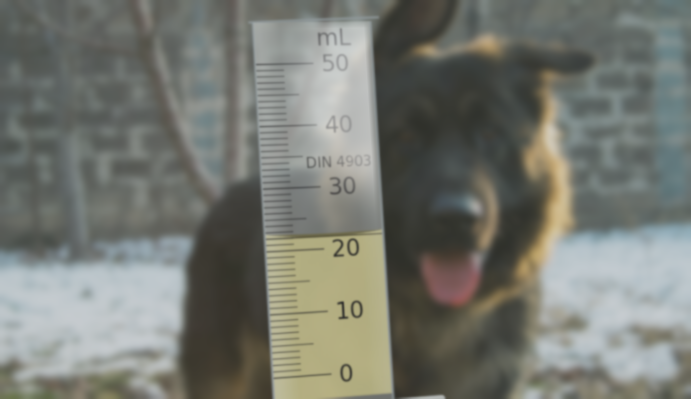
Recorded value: 22 mL
